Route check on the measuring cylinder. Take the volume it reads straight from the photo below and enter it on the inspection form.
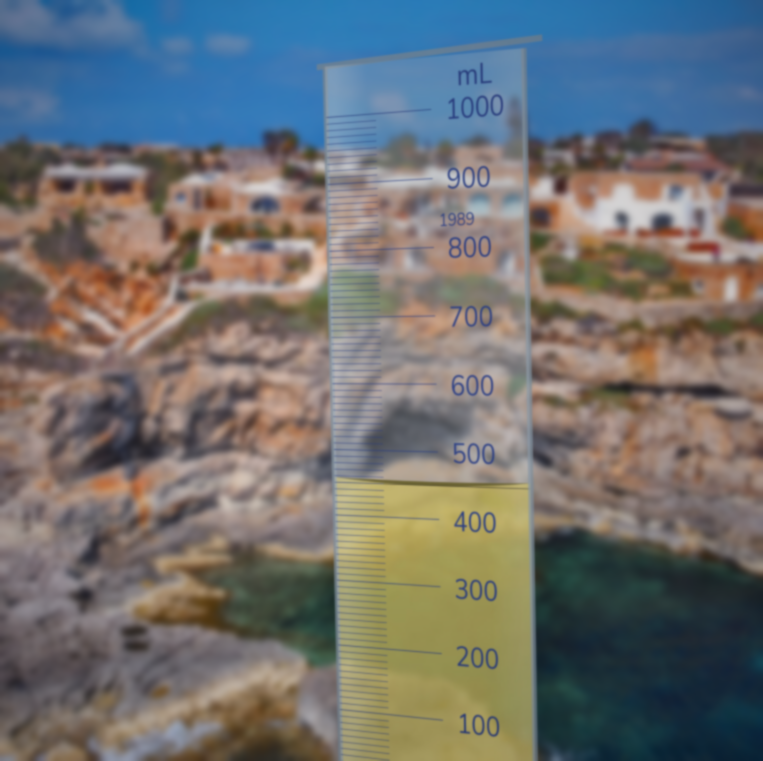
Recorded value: 450 mL
